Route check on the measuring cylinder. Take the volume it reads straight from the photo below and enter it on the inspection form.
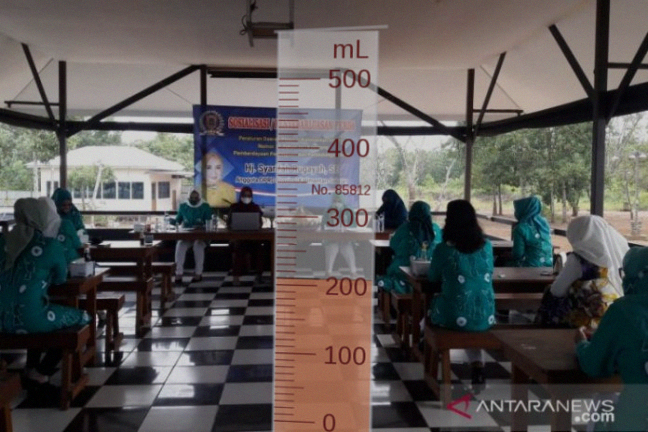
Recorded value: 210 mL
